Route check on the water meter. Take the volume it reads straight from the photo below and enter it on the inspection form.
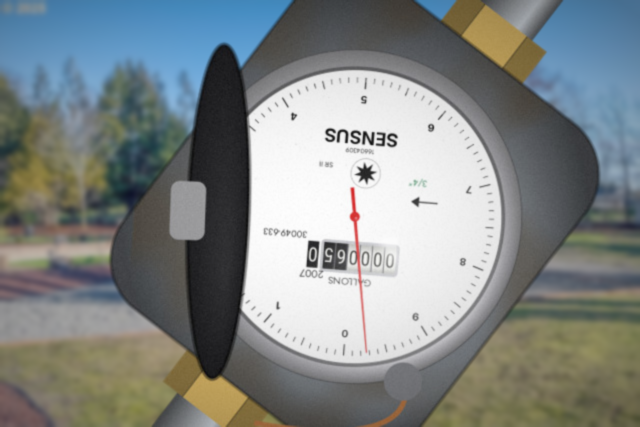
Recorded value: 649.7 gal
